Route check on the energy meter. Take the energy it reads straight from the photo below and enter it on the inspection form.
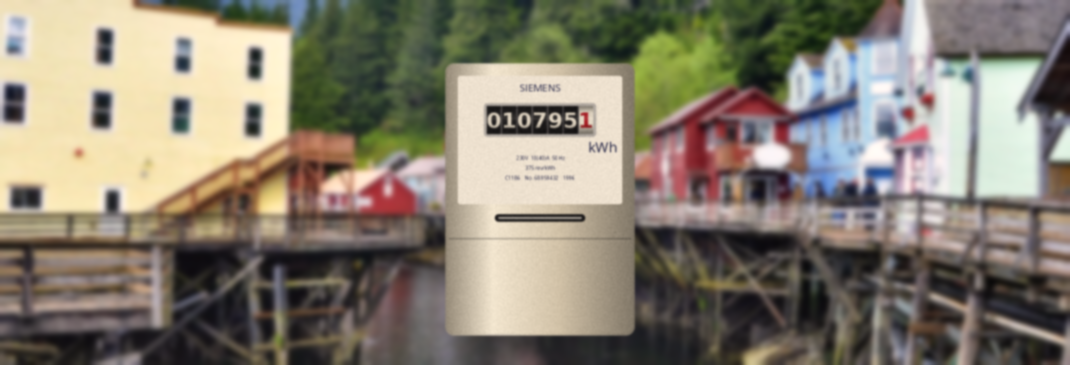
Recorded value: 10795.1 kWh
